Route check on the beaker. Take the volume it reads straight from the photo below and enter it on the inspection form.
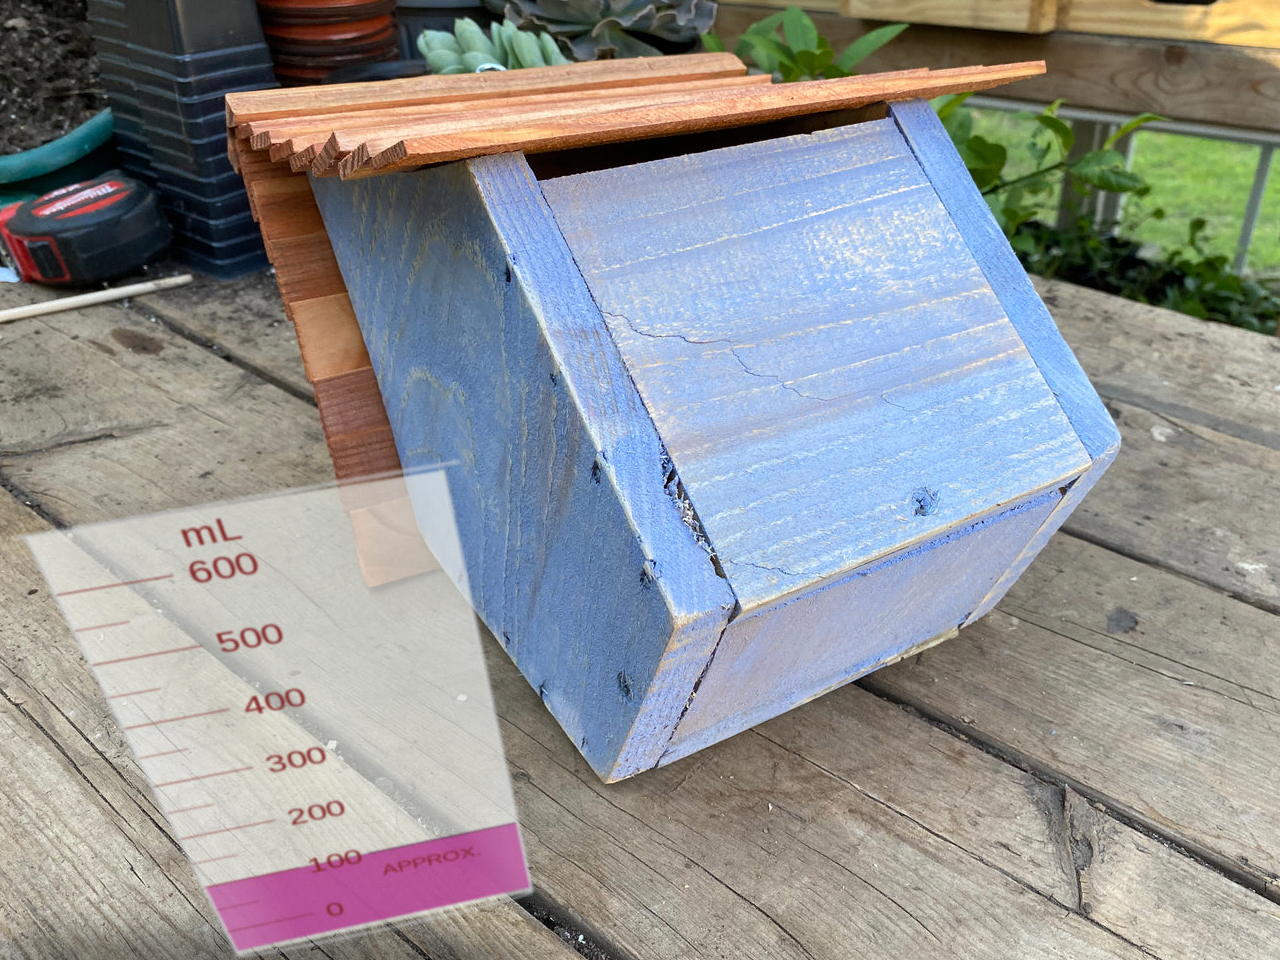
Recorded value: 100 mL
